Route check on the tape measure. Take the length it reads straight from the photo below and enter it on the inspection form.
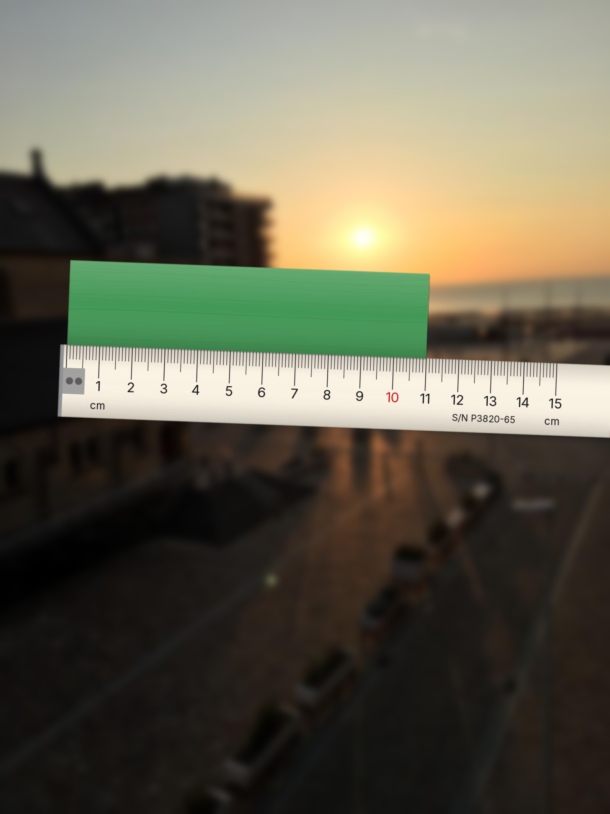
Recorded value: 11 cm
